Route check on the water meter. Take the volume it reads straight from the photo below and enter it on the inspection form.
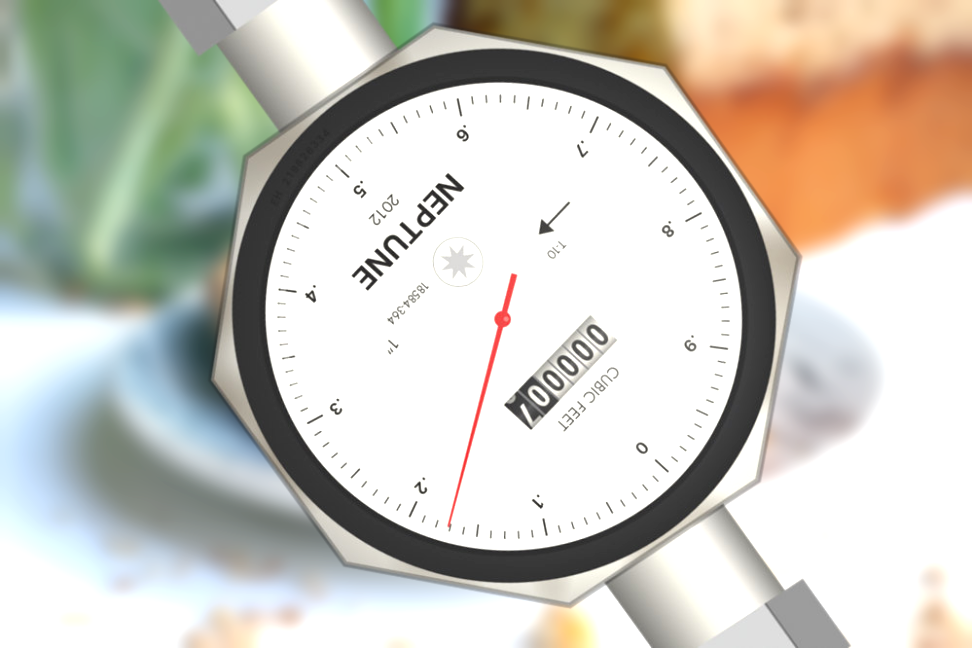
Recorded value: 7.17 ft³
